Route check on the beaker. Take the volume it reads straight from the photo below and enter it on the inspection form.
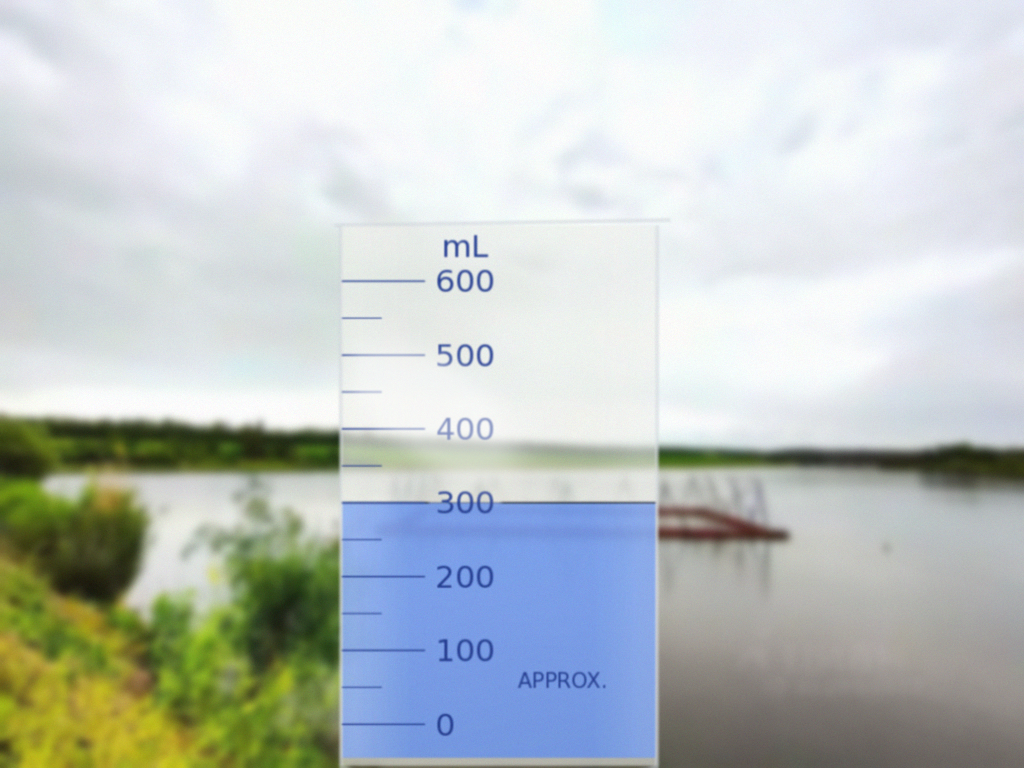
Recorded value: 300 mL
